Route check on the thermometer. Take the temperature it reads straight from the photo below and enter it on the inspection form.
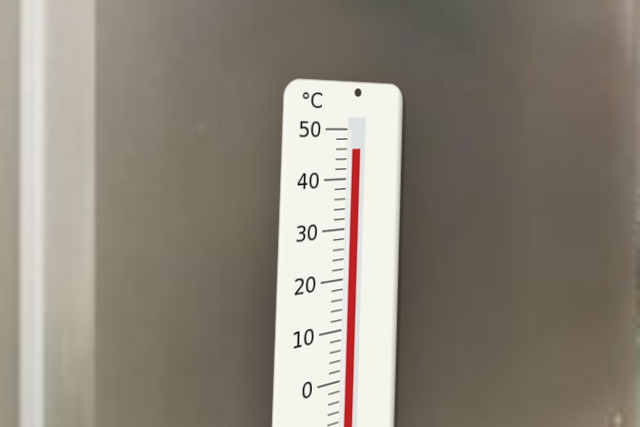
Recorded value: 46 °C
